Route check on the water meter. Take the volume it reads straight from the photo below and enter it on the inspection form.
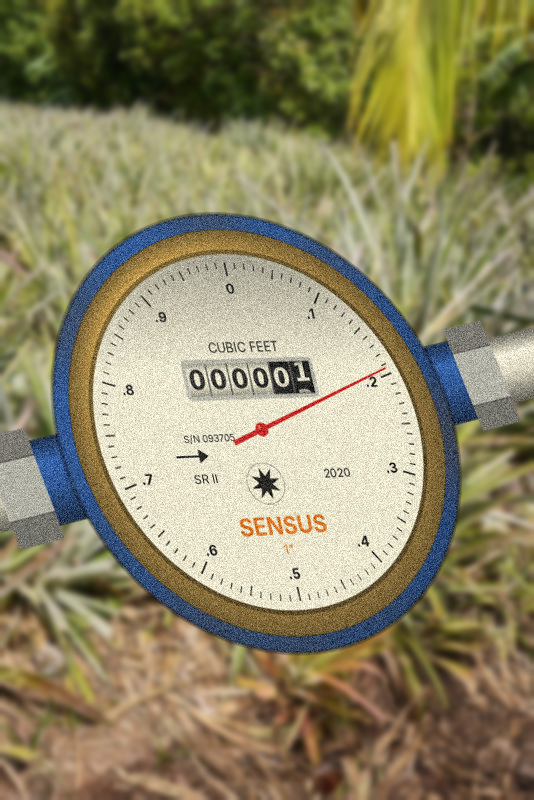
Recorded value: 1.19 ft³
